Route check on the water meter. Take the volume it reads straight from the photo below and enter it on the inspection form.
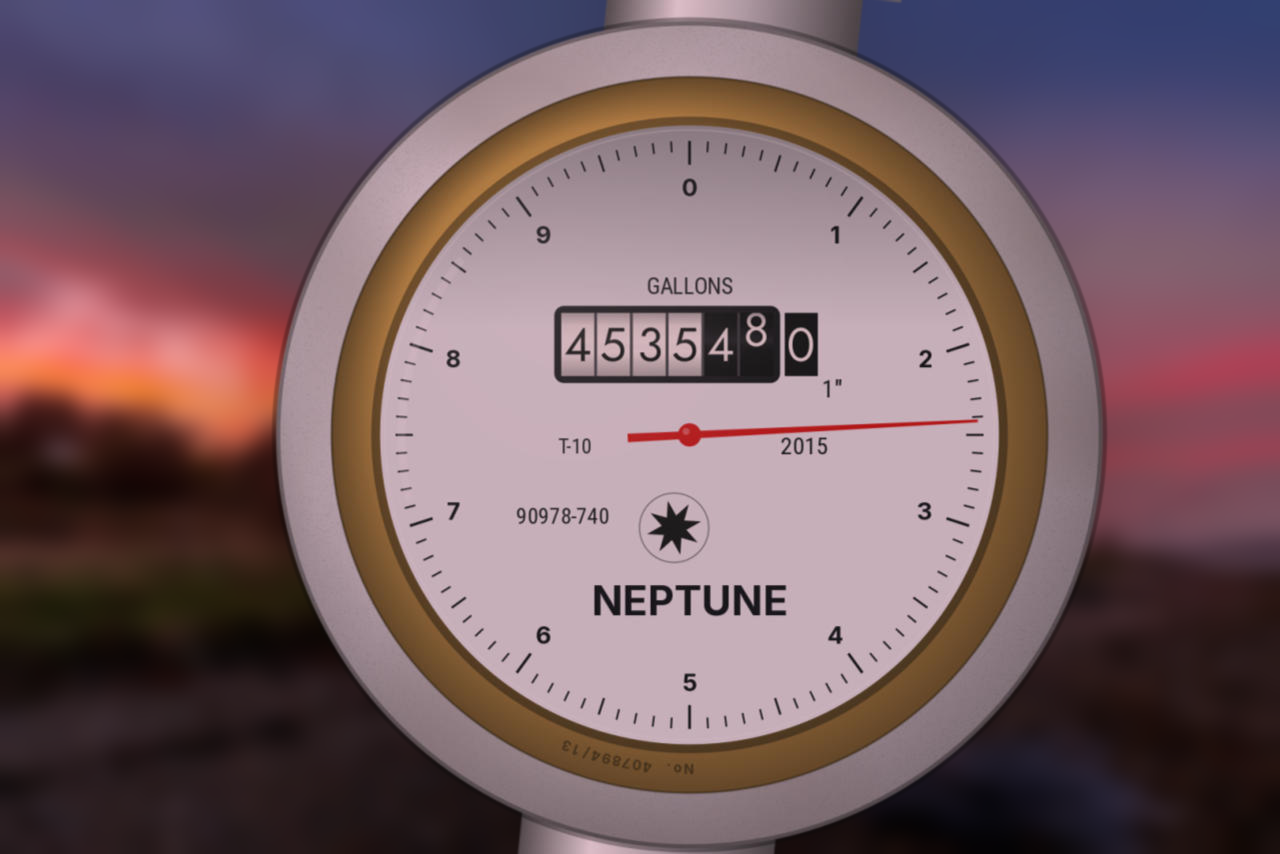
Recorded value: 4535482.4 gal
